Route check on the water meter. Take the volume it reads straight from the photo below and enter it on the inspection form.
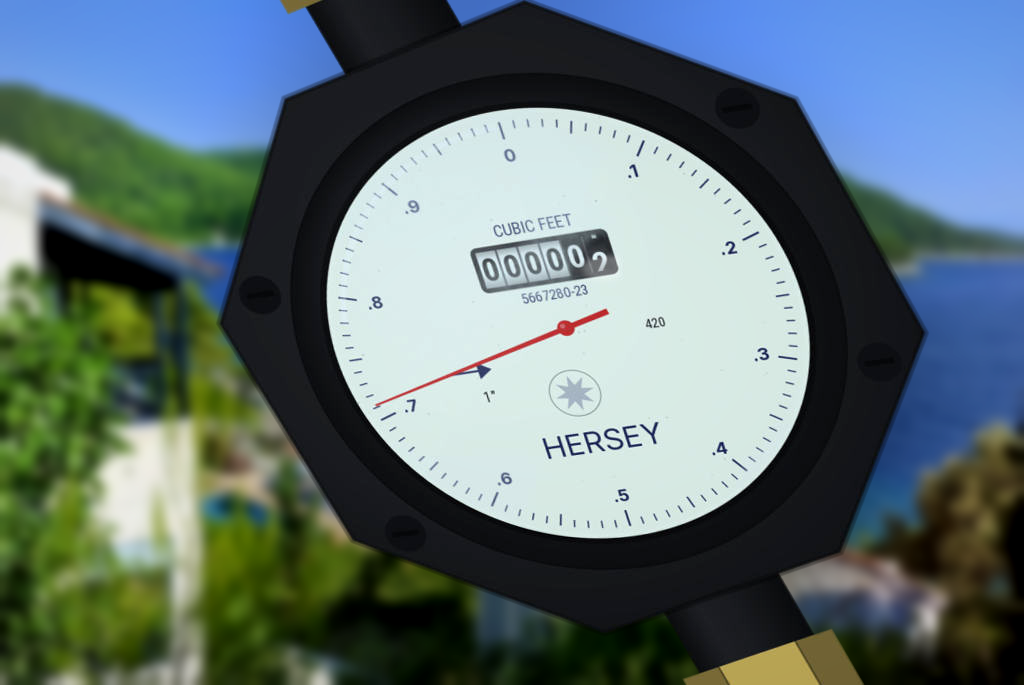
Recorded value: 1.71 ft³
